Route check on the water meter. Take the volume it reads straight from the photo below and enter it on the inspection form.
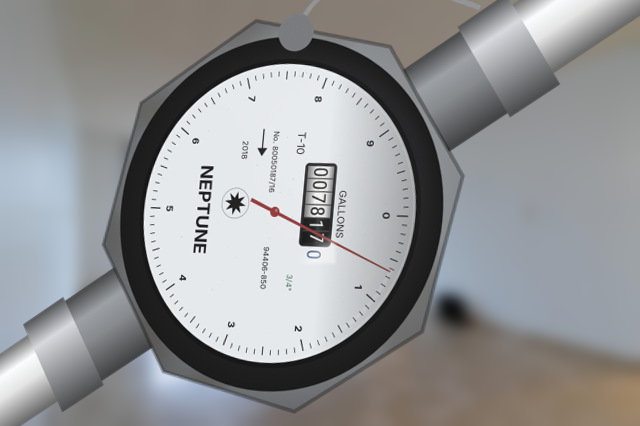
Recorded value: 78170.6 gal
